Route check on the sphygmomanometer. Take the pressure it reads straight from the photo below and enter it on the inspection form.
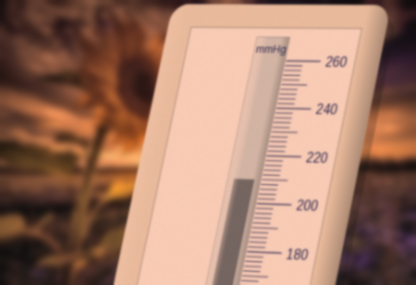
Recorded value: 210 mmHg
